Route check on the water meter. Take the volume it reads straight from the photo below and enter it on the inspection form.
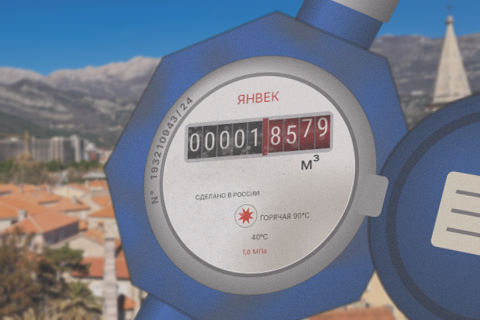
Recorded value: 1.8579 m³
